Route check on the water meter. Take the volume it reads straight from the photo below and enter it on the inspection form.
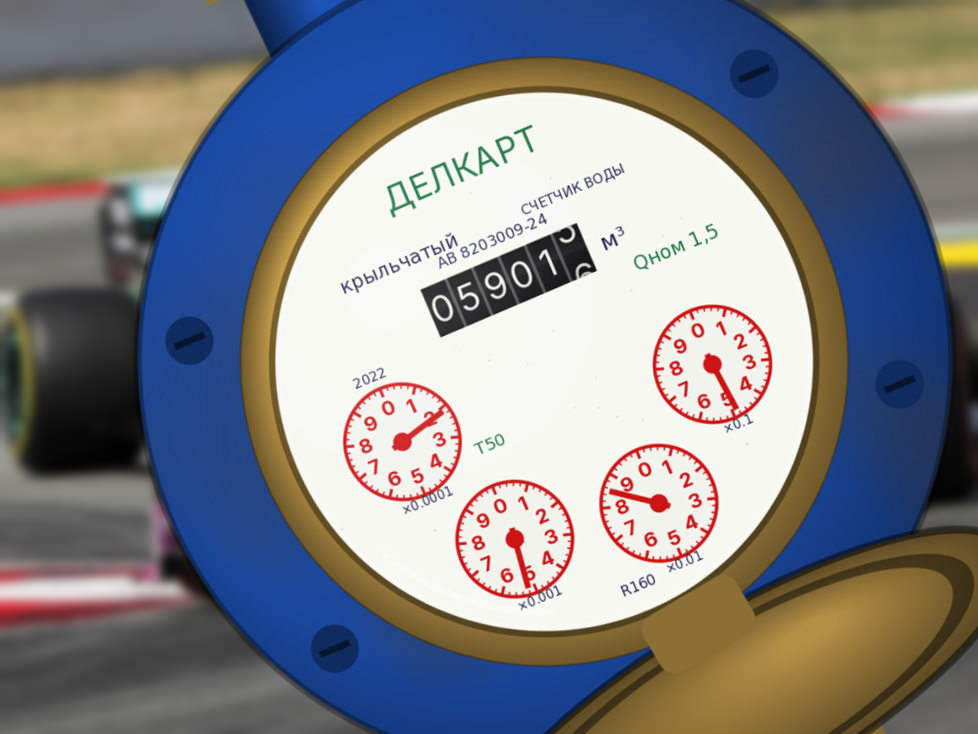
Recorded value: 59015.4852 m³
